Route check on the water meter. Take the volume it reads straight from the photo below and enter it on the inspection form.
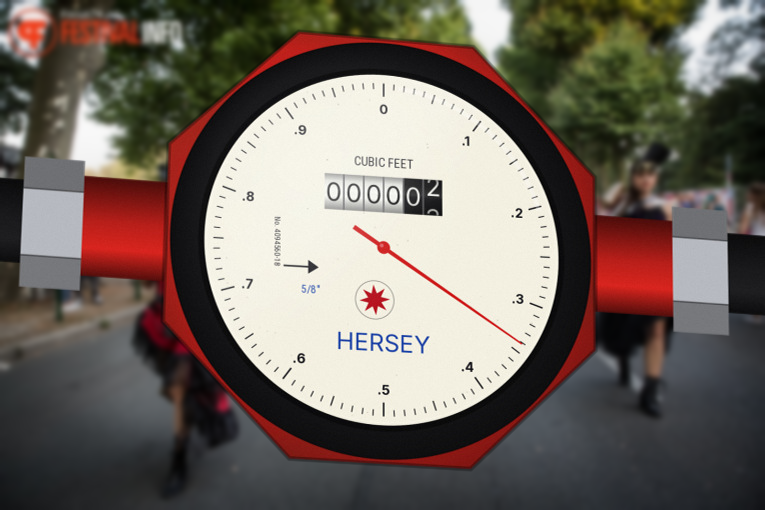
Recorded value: 2.34 ft³
